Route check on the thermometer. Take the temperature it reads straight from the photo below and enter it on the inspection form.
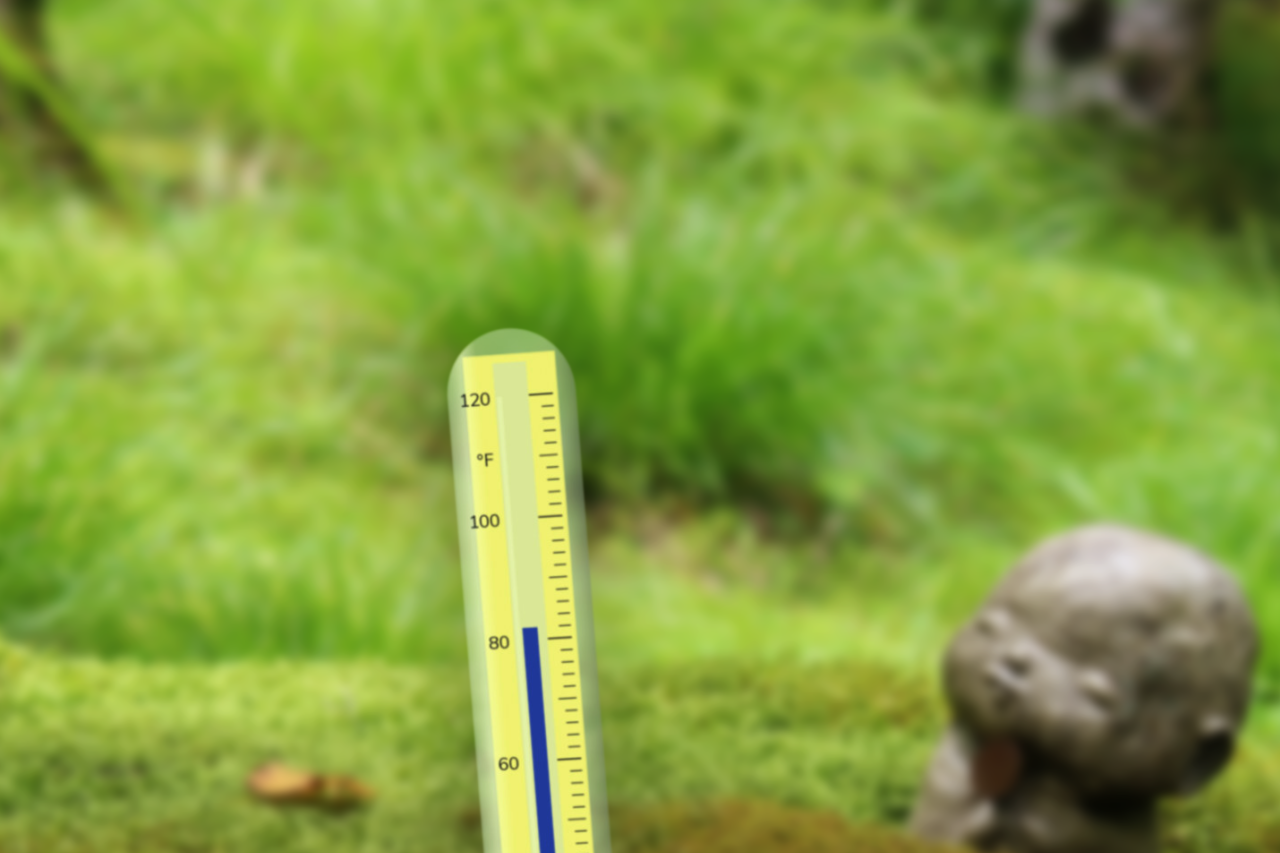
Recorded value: 82 °F
